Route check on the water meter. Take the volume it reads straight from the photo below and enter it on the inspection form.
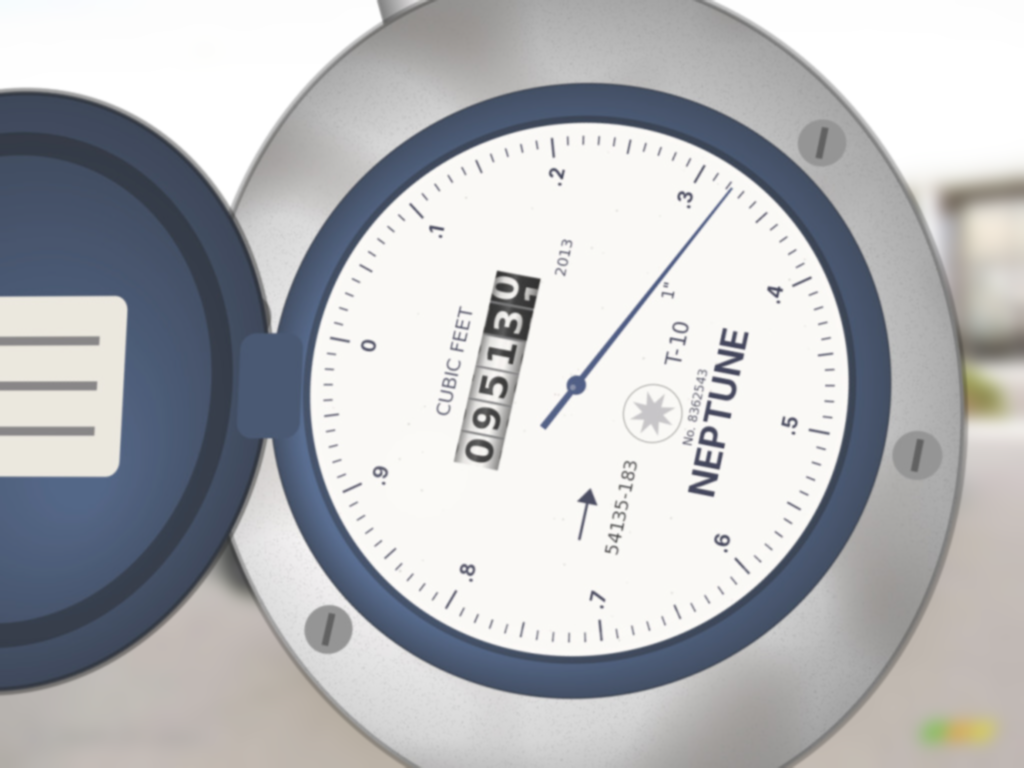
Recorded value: 95130.32 ft³
